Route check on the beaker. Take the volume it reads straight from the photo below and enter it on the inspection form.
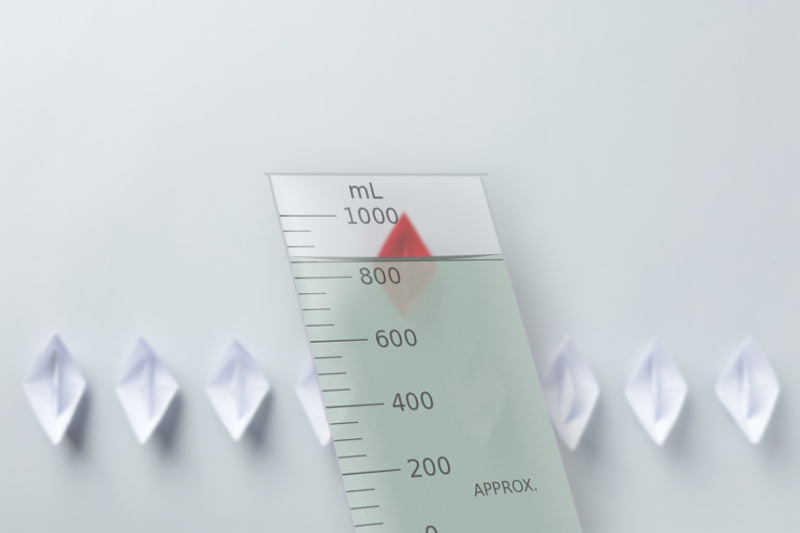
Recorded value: 850 mL
